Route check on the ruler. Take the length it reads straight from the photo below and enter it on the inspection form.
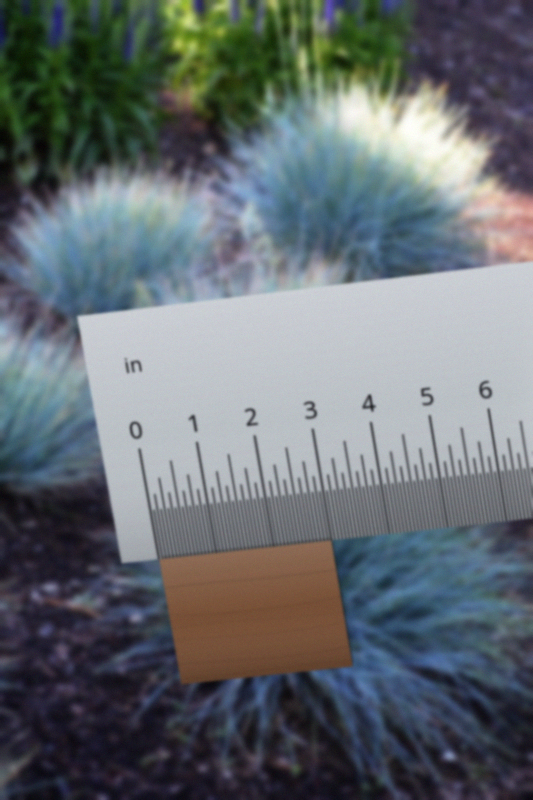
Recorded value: 3 in
